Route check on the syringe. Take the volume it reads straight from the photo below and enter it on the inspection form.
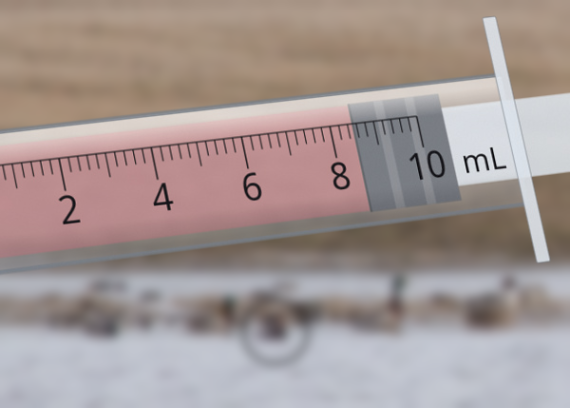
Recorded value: 8.5 mL
